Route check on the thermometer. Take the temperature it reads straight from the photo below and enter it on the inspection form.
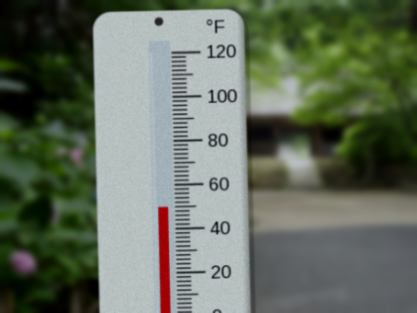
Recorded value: 50 °F
